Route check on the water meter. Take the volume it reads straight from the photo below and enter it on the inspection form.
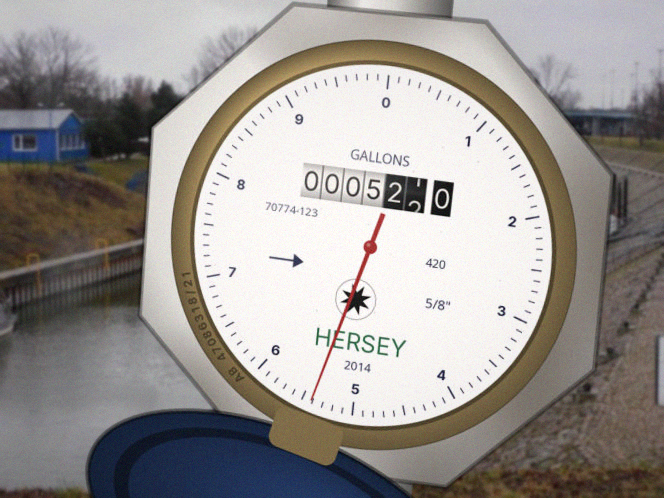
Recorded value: 5215.4 gal
